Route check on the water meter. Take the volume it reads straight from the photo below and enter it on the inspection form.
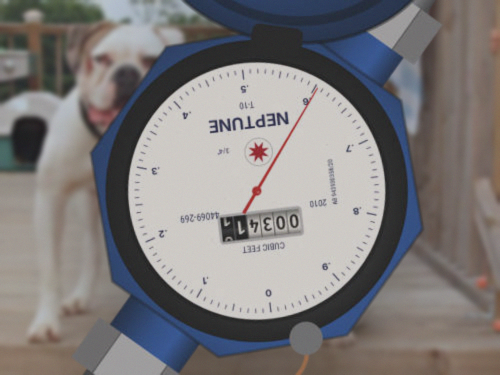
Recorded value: 3410.60 ft³
